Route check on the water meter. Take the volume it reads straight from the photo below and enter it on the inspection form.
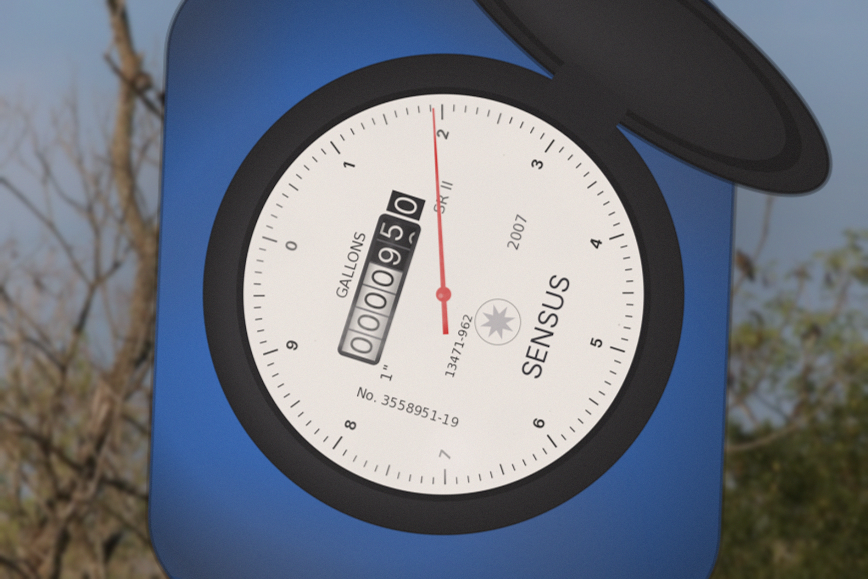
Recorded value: 951.9 gal
